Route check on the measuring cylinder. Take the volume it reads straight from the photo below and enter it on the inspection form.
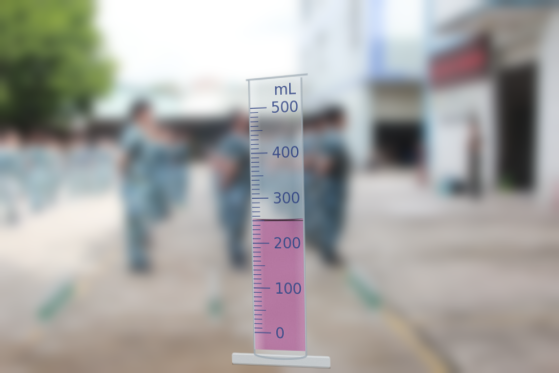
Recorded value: 250 mL
